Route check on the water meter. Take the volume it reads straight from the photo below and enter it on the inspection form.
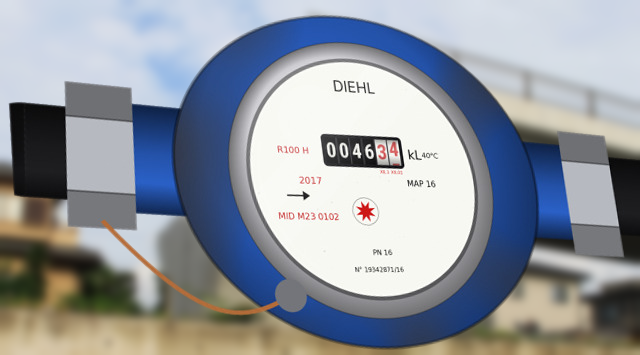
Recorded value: 46.34 kL
